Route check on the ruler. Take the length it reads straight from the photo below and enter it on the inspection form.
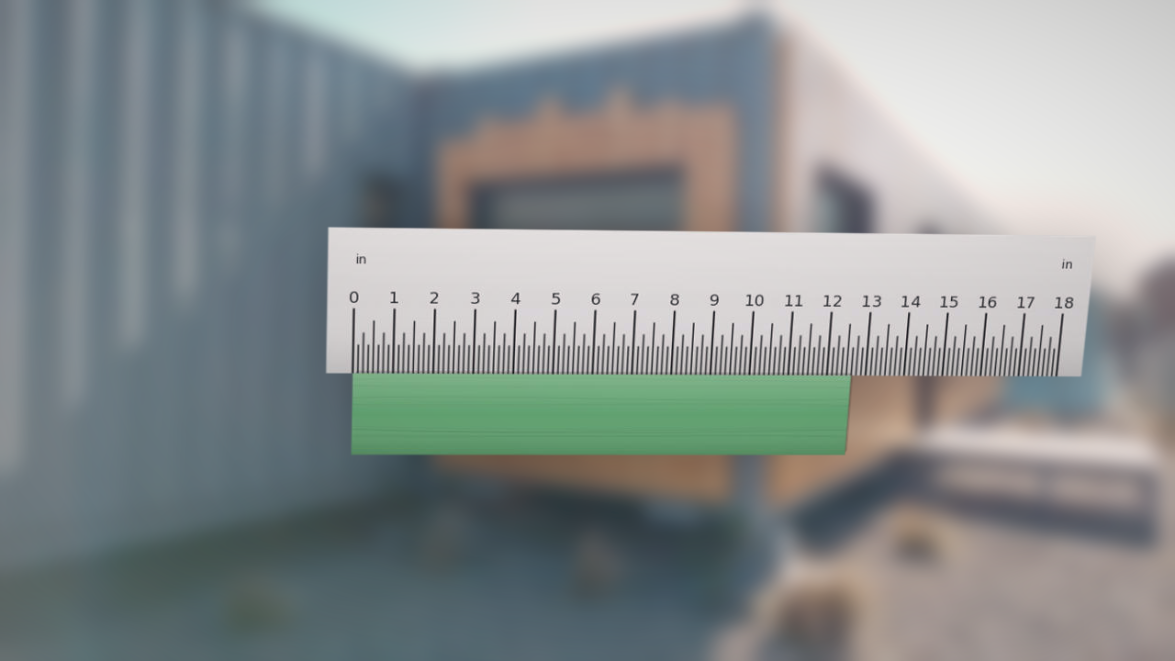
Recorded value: 12.625 in
